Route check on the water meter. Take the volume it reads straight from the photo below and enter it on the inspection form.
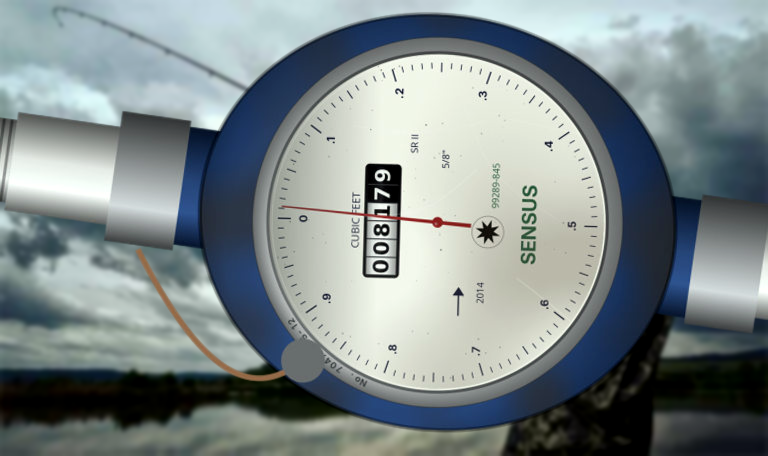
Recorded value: 8179.01 ft³
